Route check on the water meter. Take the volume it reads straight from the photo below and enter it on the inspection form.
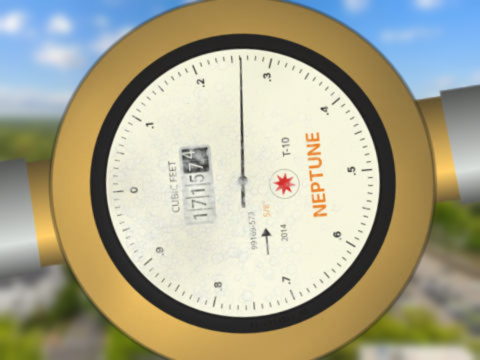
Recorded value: 171574.26 ft³
